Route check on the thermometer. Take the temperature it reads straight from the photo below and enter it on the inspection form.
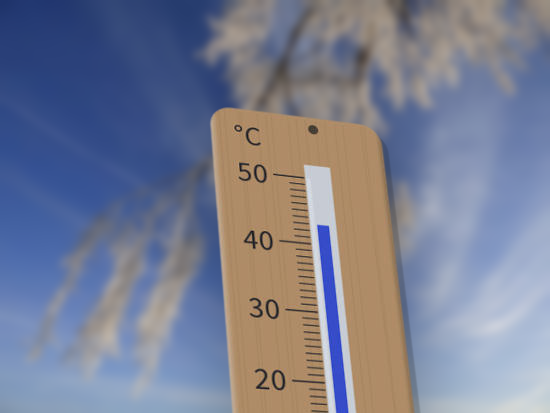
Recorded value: 43 °C
